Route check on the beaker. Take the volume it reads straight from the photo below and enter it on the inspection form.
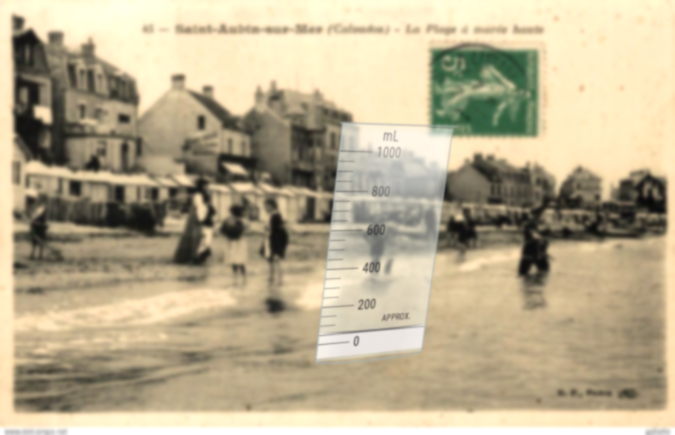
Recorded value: 50 mL
